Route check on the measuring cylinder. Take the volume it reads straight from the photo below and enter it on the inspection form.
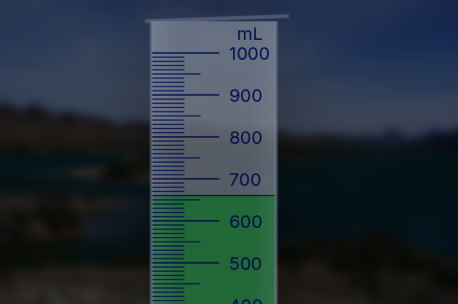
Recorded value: 660 mL
